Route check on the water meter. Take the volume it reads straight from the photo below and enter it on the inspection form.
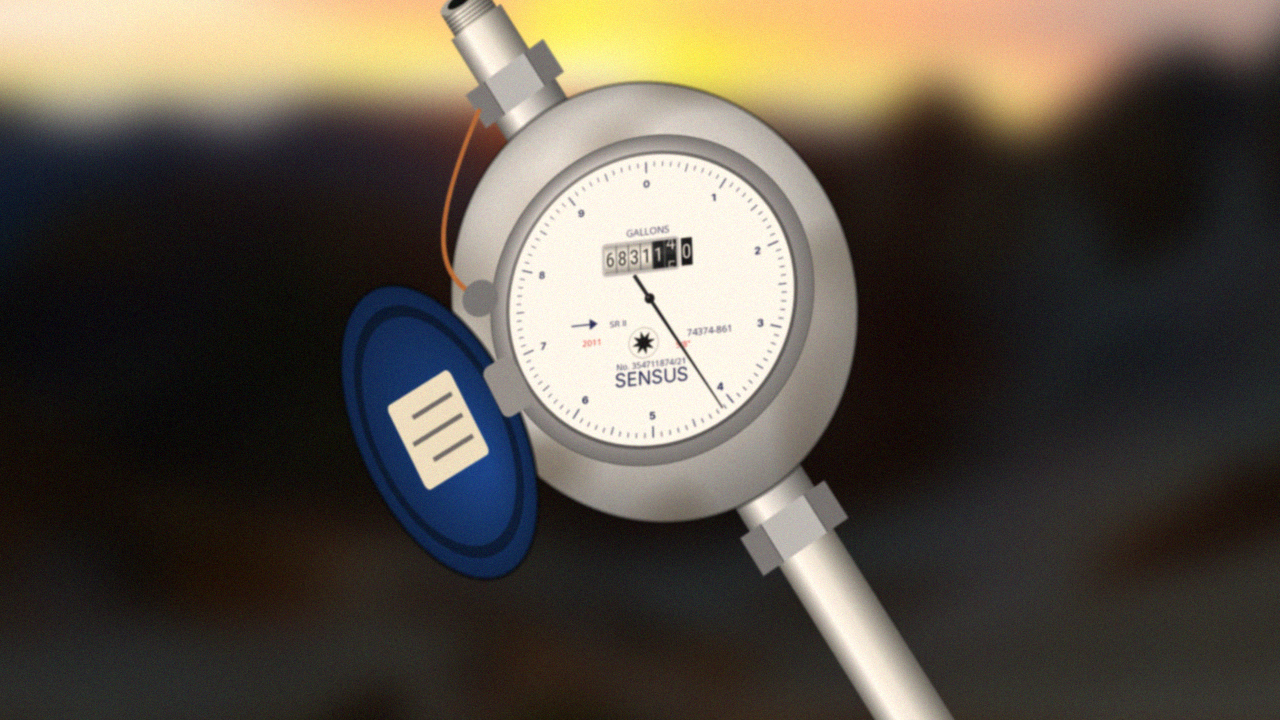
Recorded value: 6831144.1 gal
